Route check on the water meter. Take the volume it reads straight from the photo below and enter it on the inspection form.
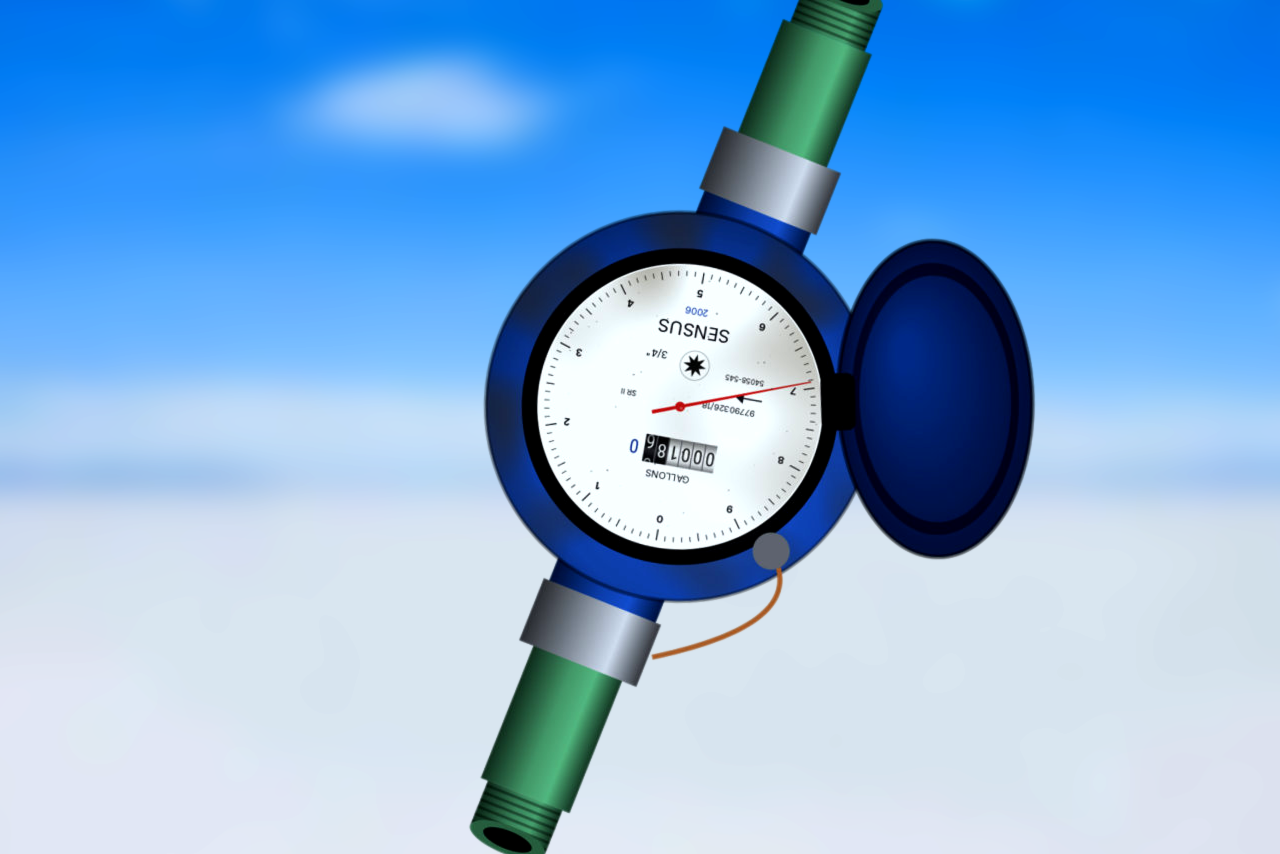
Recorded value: 1856.9 gal
